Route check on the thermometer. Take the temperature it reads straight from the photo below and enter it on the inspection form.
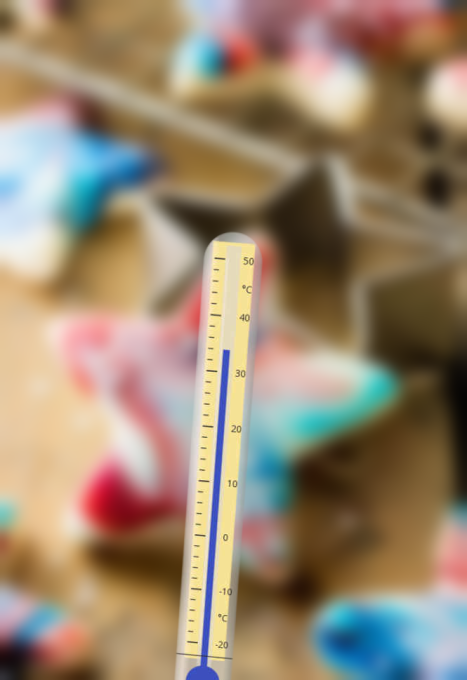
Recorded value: 34 °C
